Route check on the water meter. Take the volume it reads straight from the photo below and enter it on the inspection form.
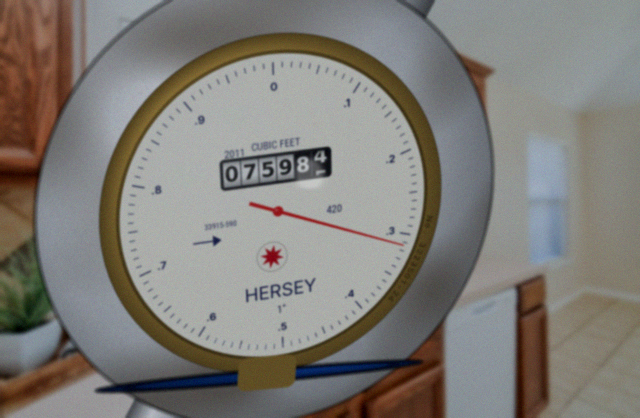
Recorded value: 75984.31 ft³
